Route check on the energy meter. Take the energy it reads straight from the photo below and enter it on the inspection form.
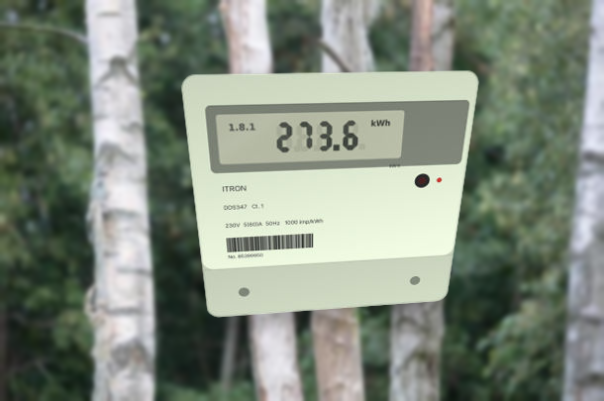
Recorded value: 273.6 kWh
